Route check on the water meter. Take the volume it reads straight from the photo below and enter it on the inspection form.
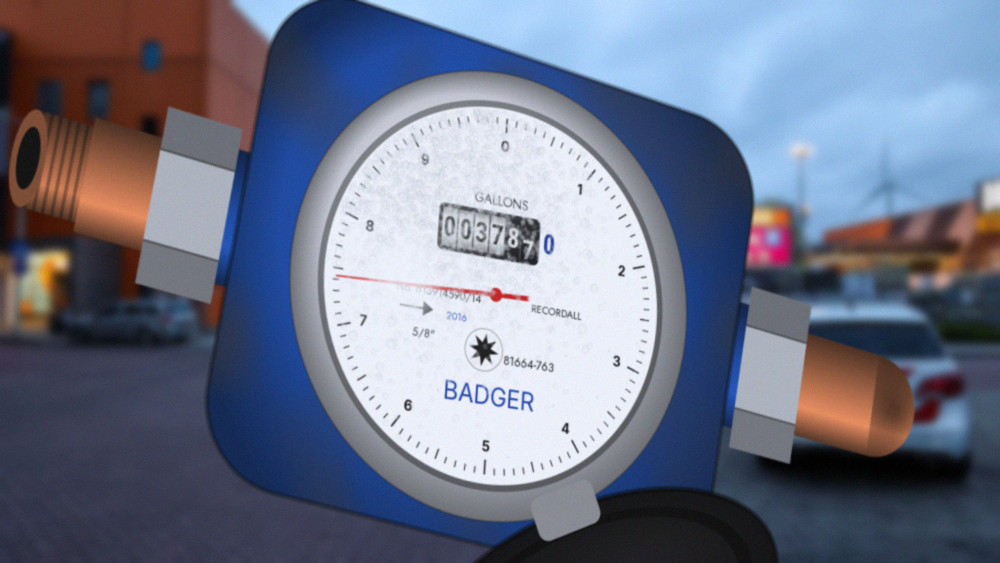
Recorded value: 37867.4 gal
